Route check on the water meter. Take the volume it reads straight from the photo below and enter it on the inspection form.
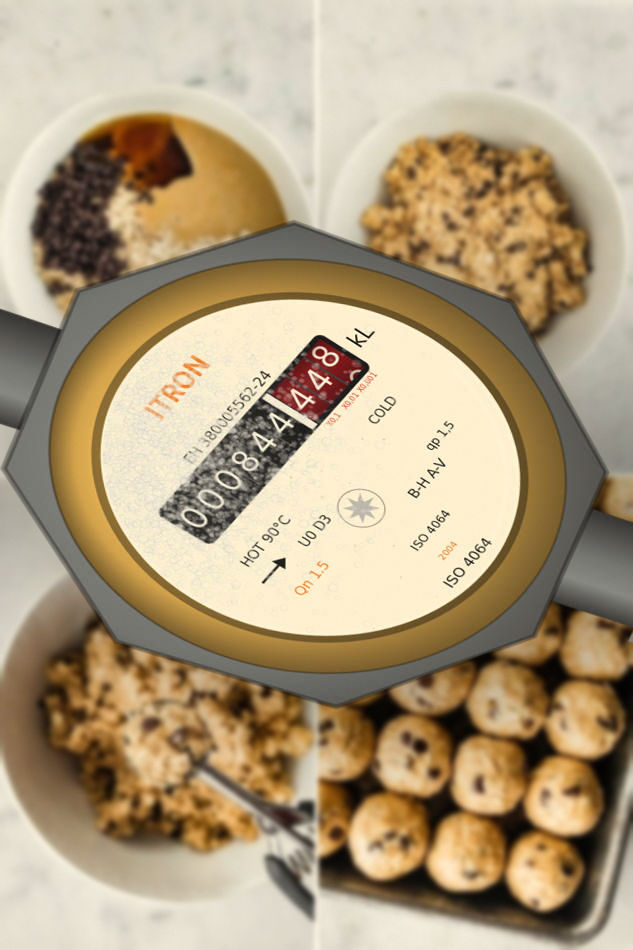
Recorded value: 844.448 kL
